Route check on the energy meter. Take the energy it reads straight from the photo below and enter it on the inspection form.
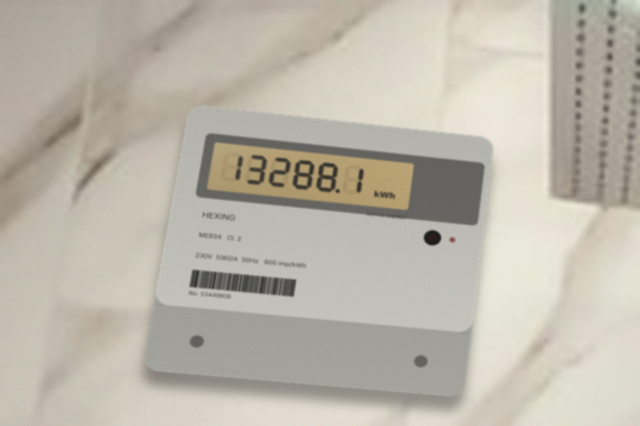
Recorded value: 13288.1 kWh
